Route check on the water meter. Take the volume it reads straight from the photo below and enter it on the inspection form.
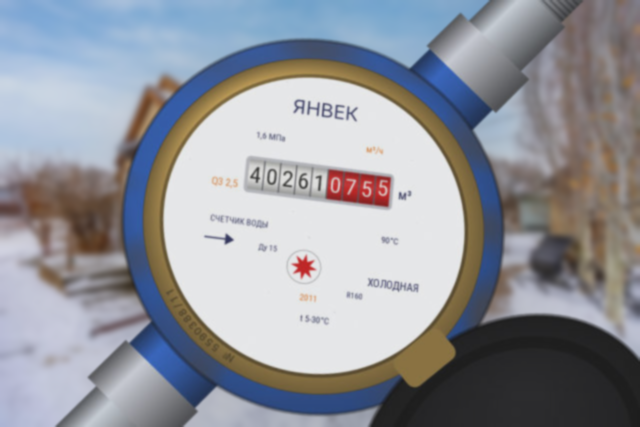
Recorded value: 40261.0755 m³
